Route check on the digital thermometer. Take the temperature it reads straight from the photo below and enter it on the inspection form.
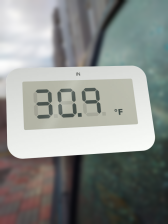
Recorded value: 30.9 °F
